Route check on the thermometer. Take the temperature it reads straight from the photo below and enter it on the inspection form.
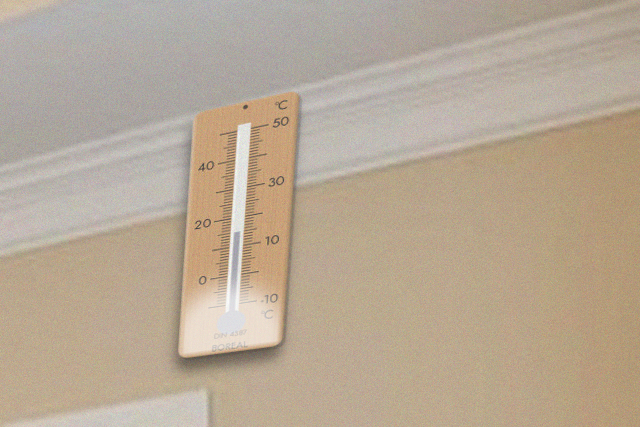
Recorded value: 15 °C
